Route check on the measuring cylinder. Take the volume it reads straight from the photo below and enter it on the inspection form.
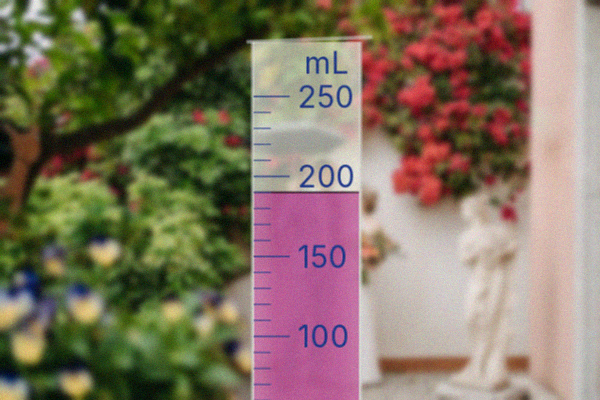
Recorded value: 190 mL
